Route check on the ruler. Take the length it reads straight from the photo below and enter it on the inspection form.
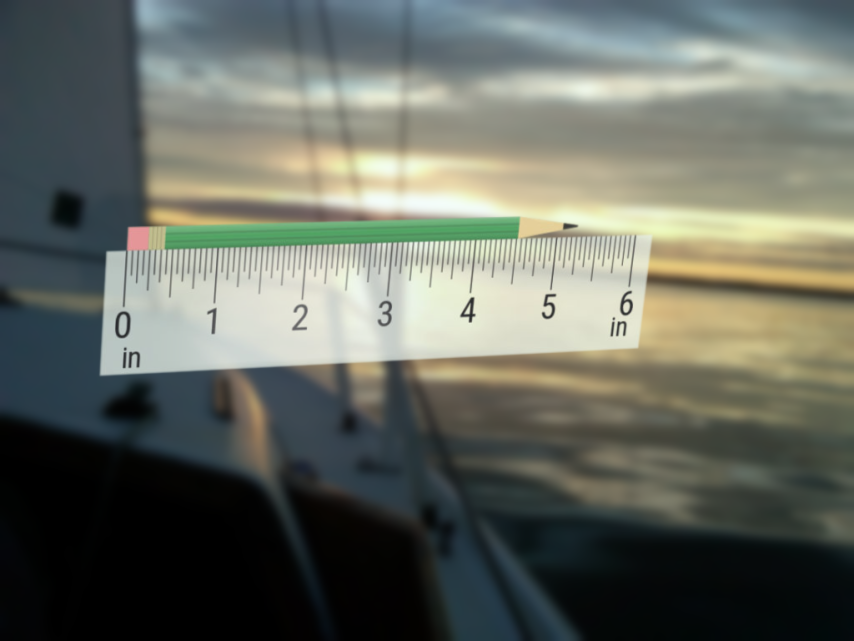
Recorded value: 5.25 in
